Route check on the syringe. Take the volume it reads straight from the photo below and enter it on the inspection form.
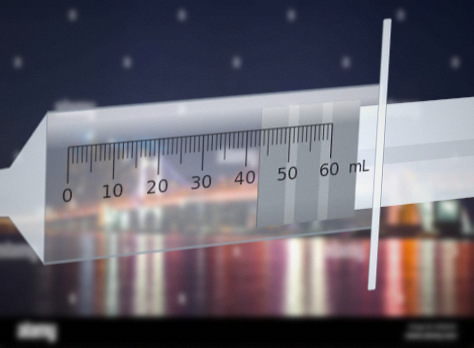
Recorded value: 43 mL
